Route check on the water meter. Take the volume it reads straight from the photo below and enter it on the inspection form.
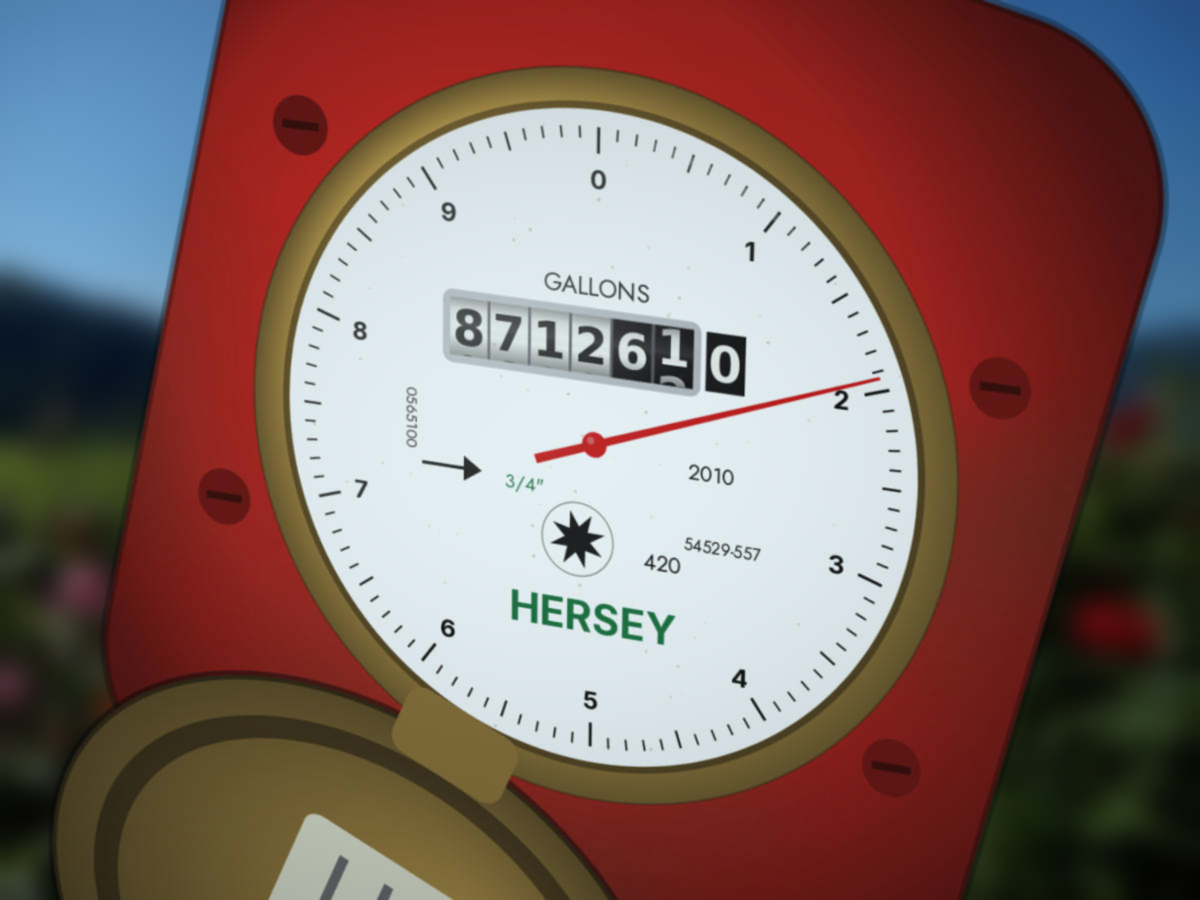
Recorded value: 8712611.9 gal
